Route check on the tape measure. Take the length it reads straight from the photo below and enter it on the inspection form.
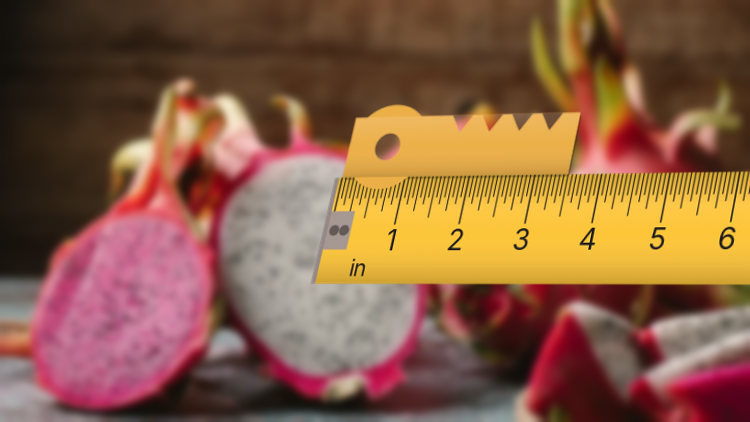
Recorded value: 3.5 in
